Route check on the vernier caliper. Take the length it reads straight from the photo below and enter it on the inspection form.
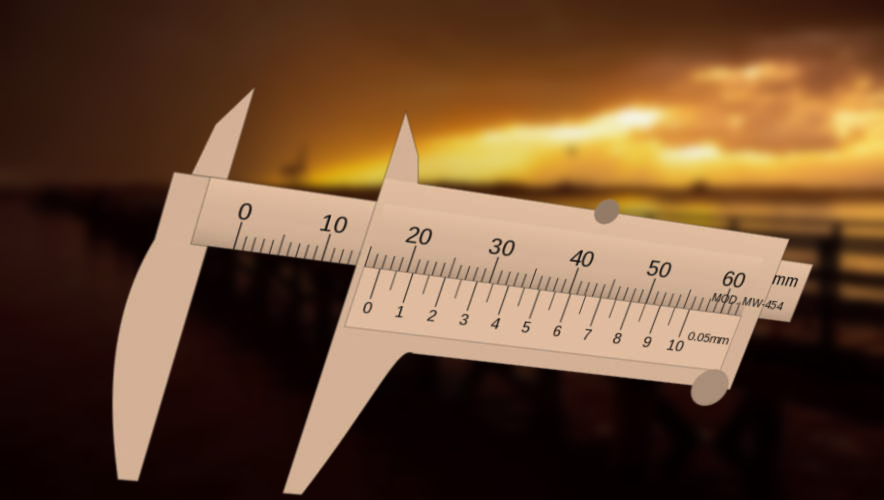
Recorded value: 16.8 mm
